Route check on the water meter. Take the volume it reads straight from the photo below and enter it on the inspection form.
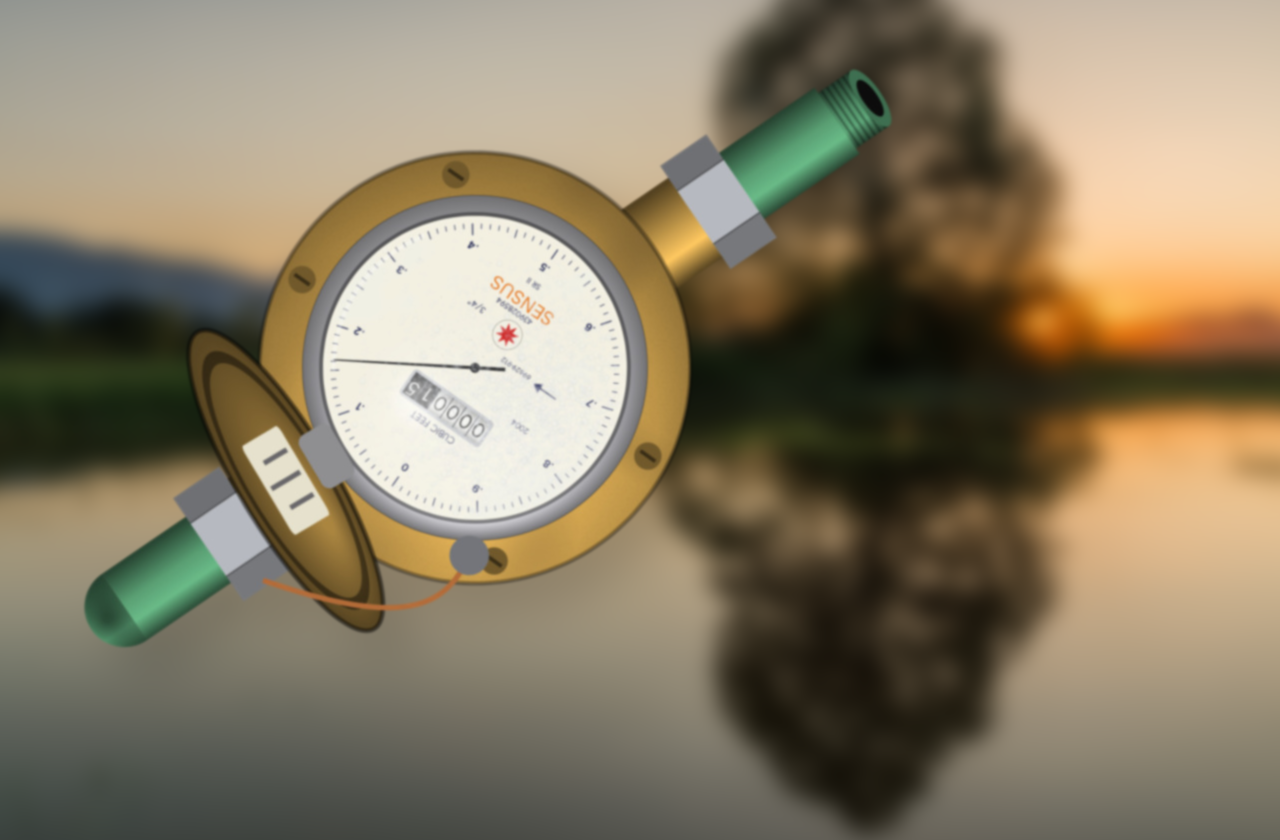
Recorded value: 15.16 ft³
